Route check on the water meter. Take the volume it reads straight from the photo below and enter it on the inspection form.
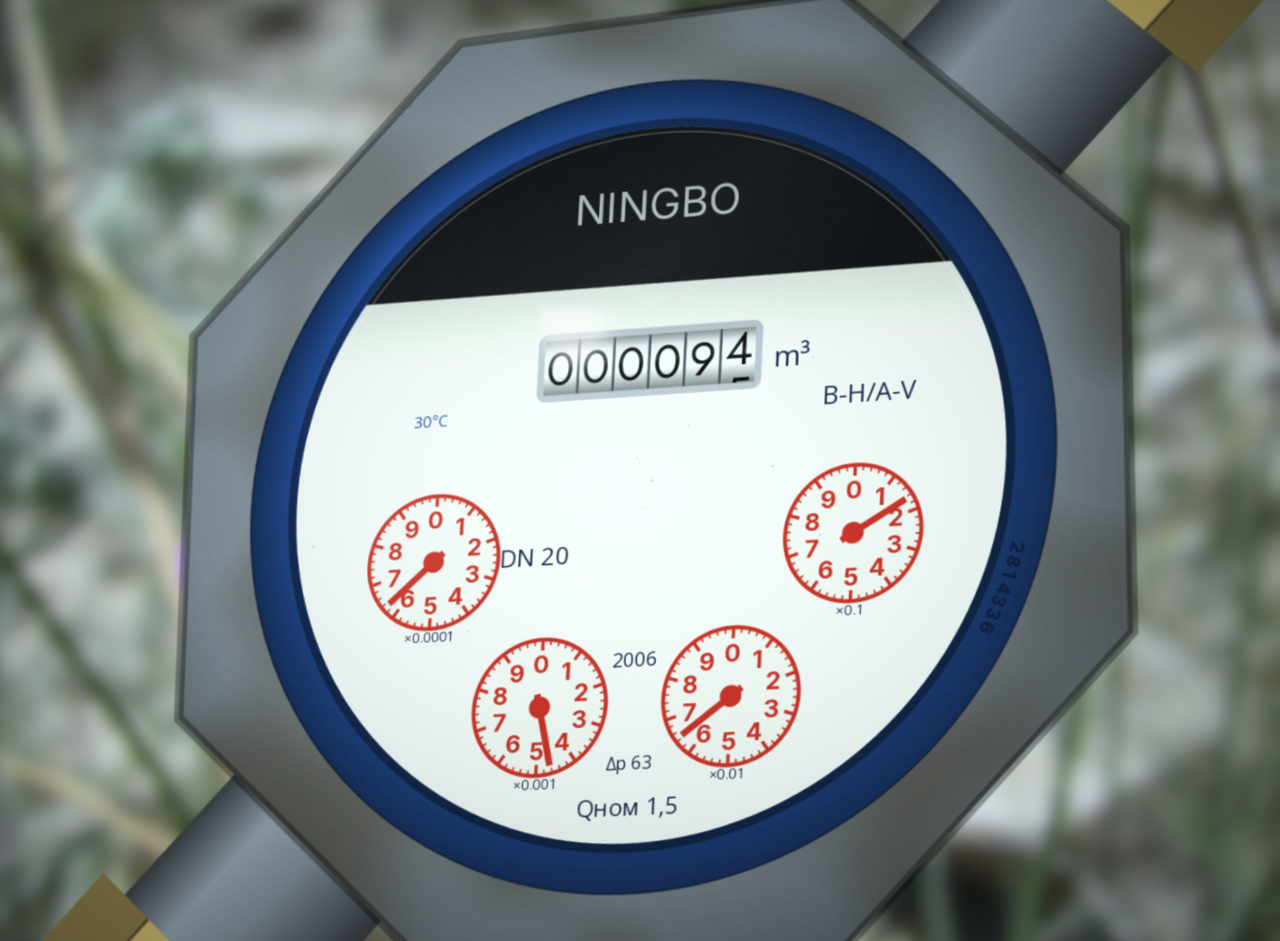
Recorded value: 94.1646 m³
